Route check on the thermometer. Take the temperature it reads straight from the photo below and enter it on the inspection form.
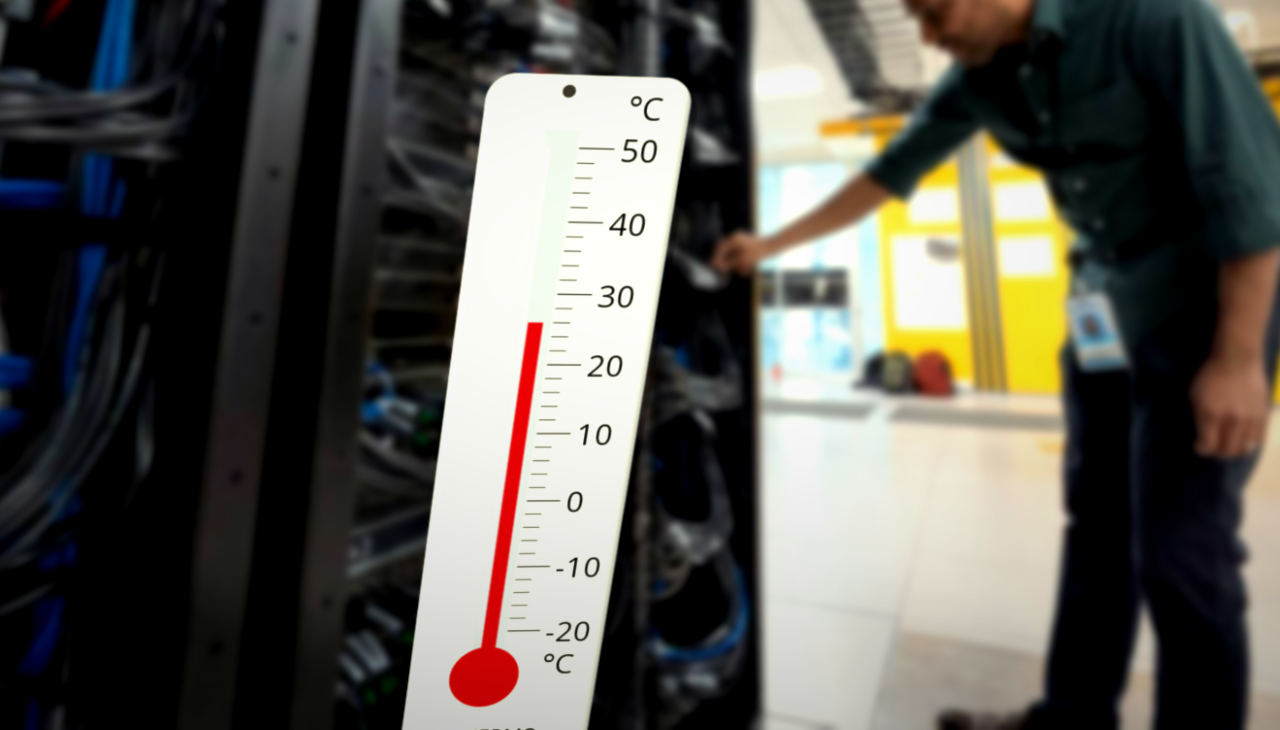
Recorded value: 26 °C
